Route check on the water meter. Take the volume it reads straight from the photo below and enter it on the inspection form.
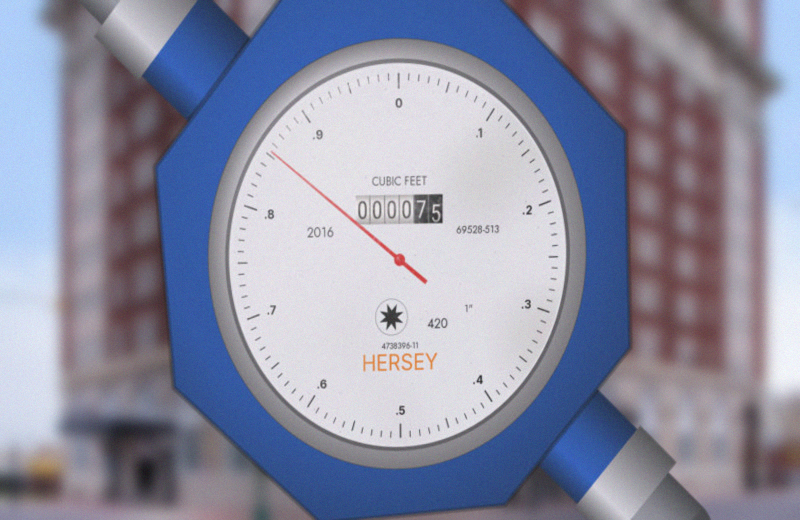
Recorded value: 74.85 ft³
